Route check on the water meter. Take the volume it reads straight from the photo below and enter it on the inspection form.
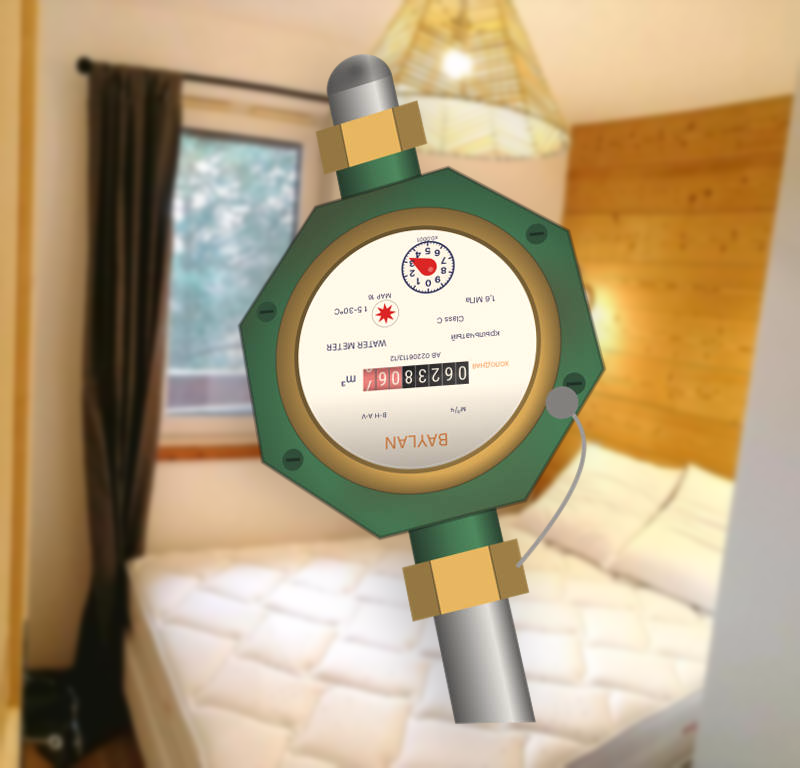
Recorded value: 6238.0673 m³
